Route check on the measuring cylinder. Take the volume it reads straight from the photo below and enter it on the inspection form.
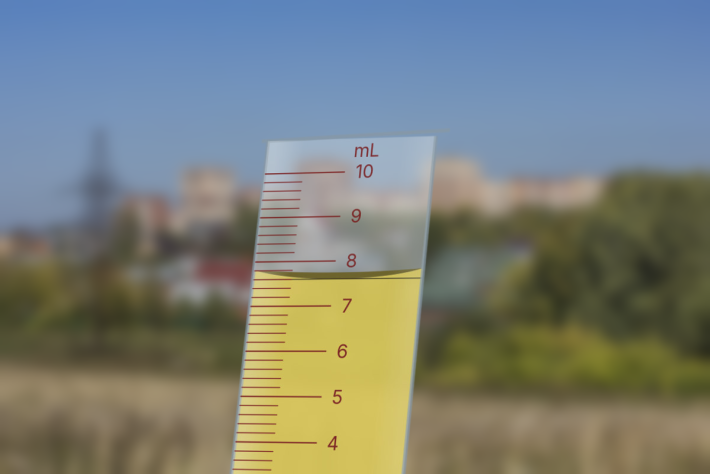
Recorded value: 7.6 mL
